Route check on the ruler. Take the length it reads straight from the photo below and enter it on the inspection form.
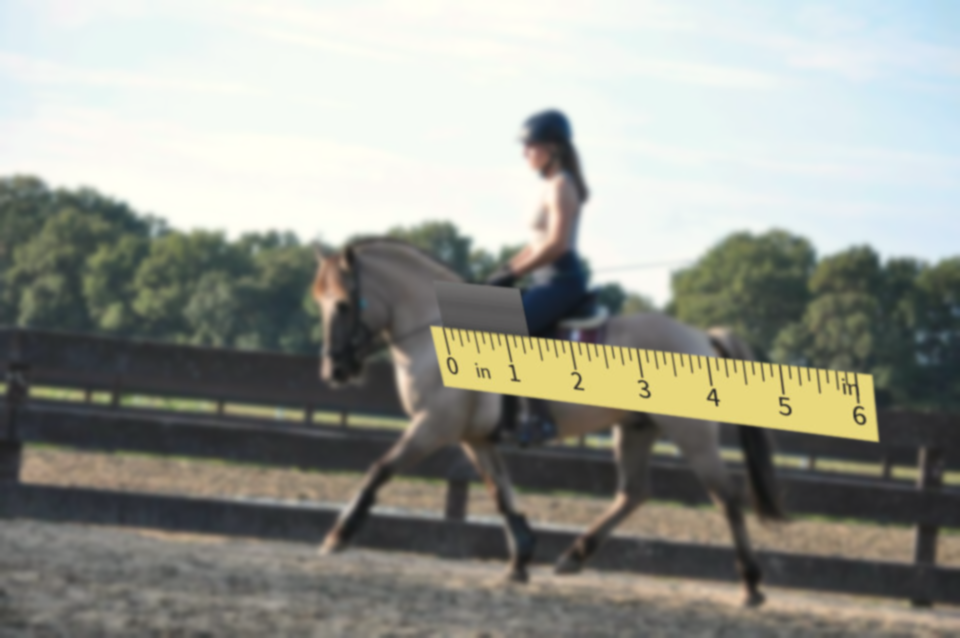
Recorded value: 1.375 in
